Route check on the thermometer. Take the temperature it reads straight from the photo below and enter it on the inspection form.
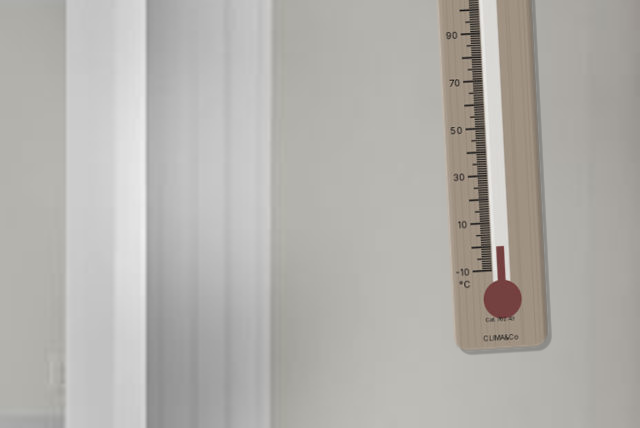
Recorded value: 0 °C
